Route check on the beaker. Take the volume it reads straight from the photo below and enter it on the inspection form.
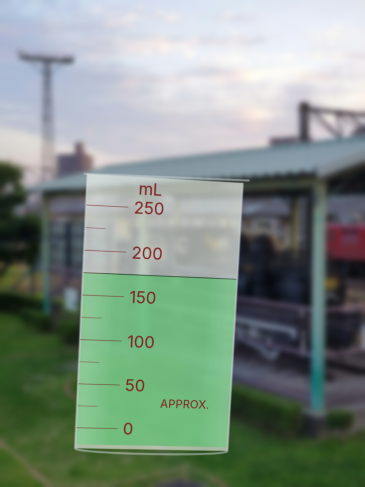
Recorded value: 175 mL
